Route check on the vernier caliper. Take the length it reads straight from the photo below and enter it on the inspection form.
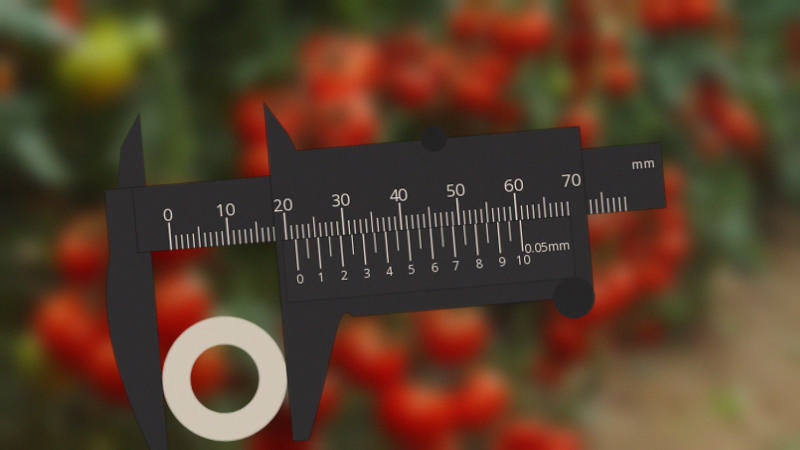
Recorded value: 21.6 mm
